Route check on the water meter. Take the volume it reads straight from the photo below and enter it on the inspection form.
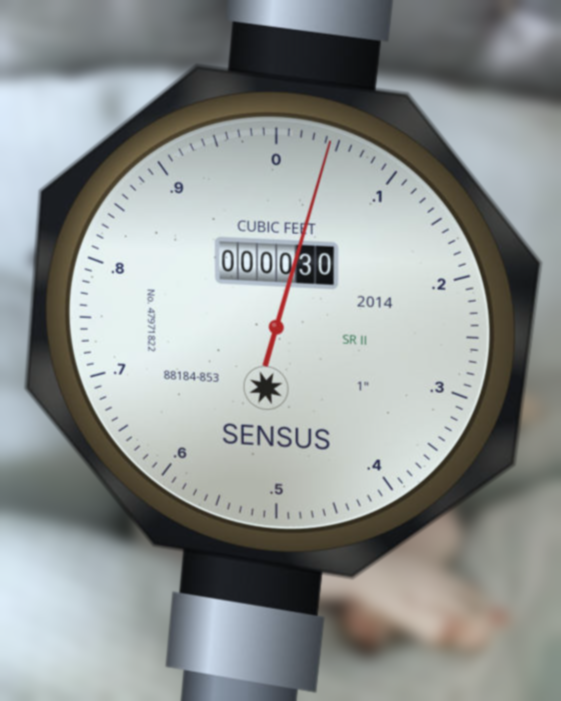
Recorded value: 30.04 ft³
